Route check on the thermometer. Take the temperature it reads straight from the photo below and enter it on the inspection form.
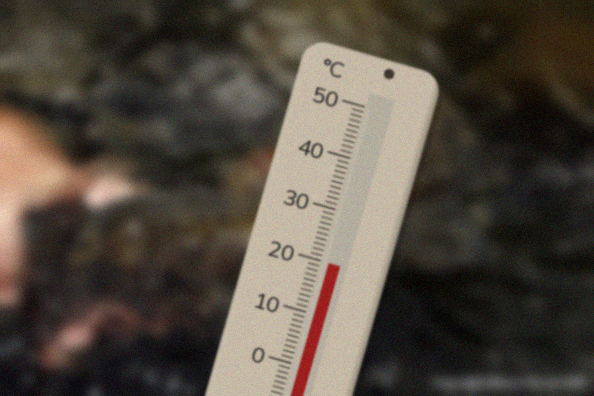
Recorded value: 20 °C
